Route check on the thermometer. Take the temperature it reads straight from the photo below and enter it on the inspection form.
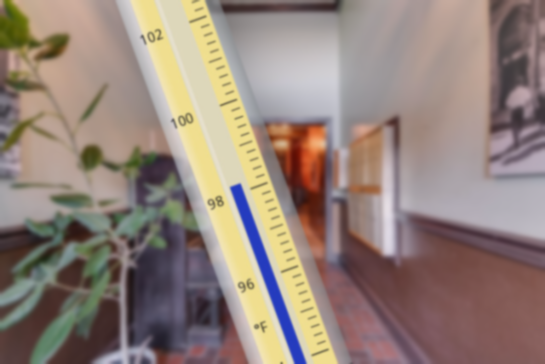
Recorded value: 98.2 °F
